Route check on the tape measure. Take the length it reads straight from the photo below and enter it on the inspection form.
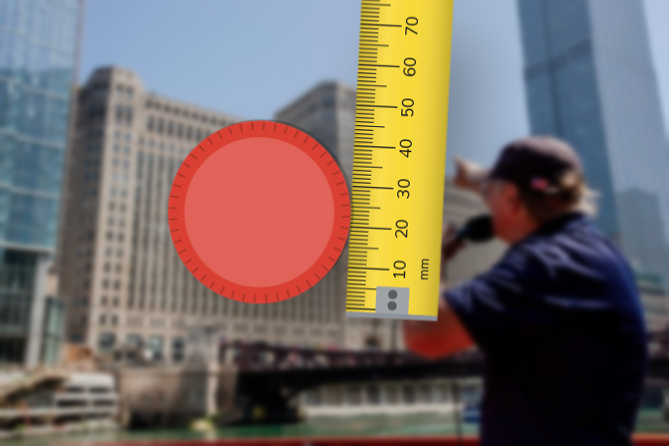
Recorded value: 45 mm
